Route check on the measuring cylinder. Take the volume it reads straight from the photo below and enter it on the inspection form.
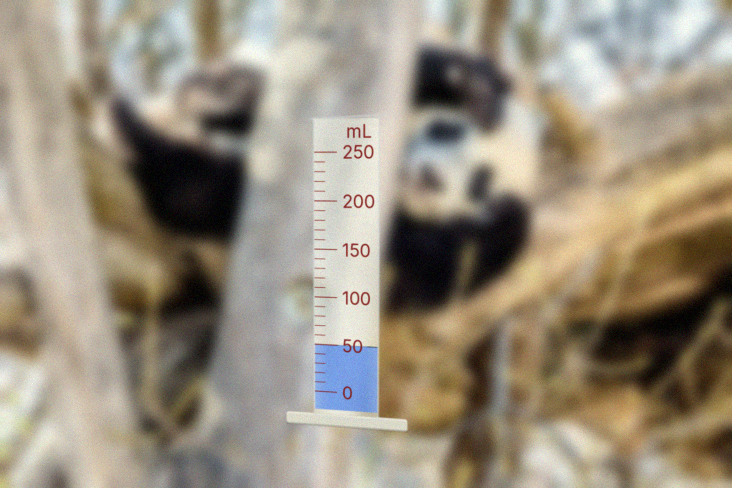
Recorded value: 50 mL
